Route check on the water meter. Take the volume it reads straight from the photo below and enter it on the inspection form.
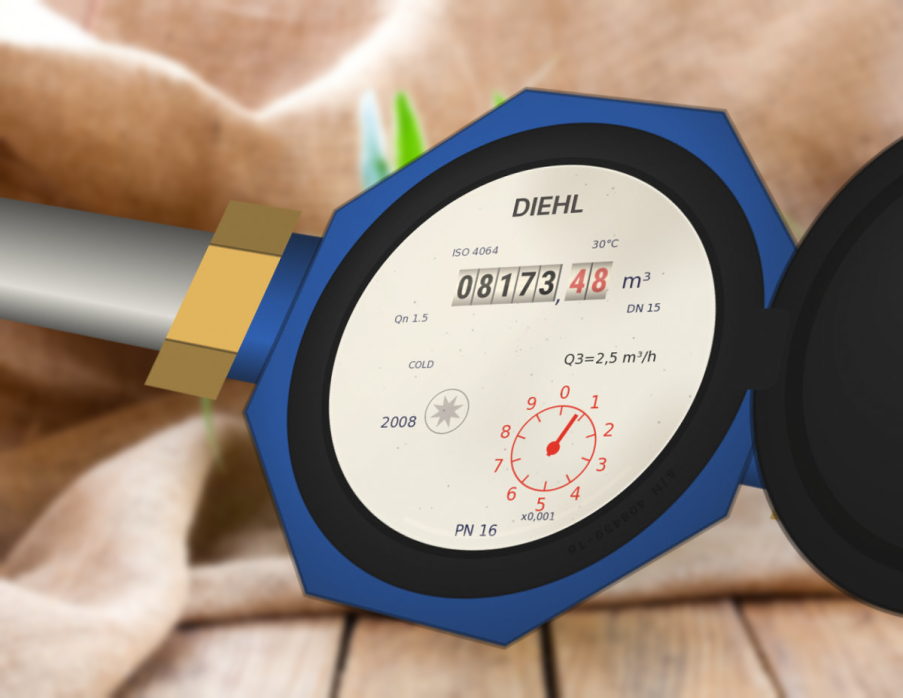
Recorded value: 8173.480 m³
